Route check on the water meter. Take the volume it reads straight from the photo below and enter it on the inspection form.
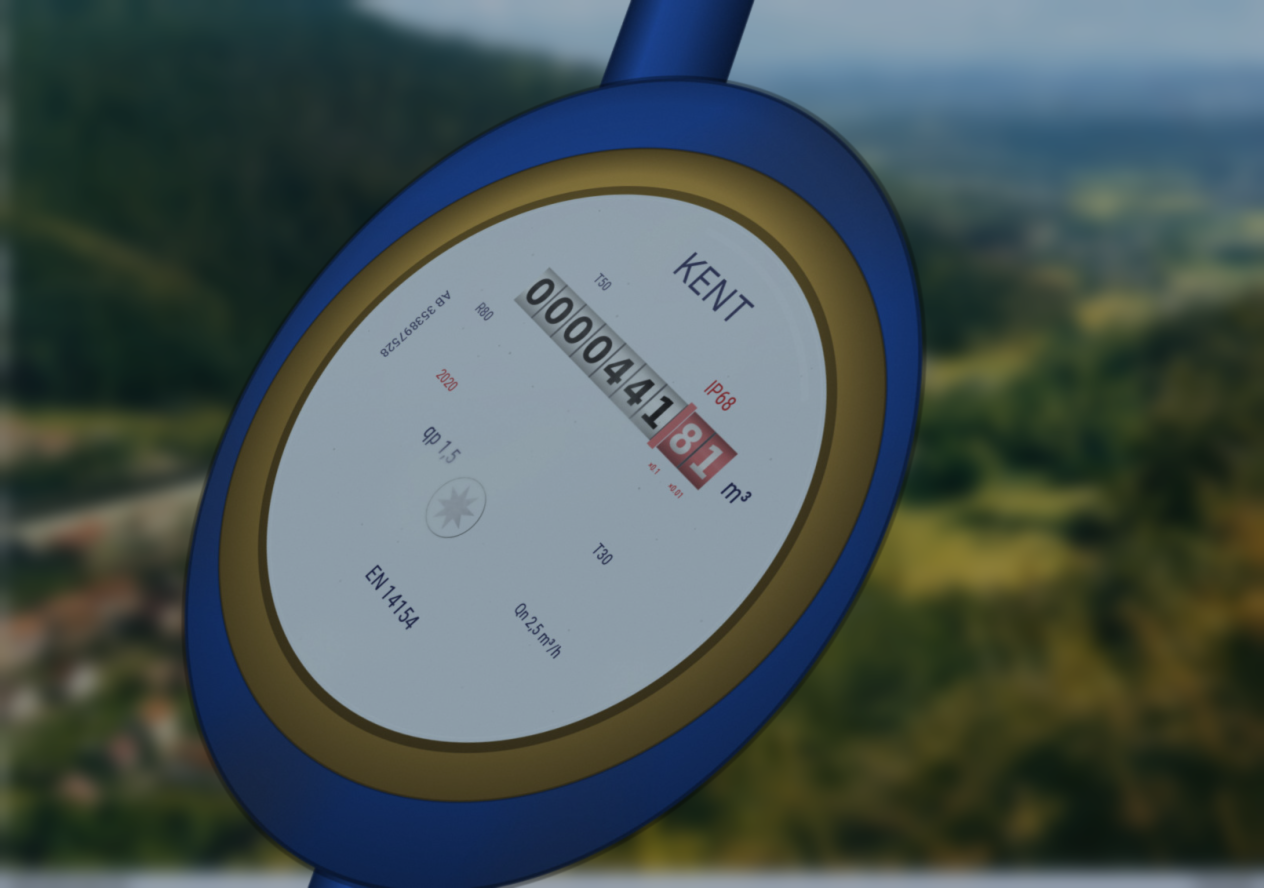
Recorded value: 441.81 m³
